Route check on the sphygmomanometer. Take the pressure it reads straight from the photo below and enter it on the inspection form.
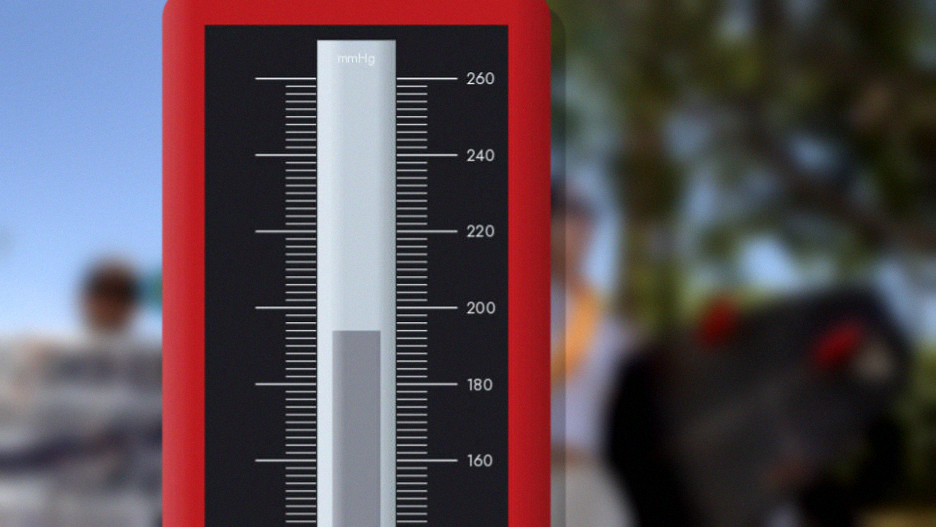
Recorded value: 194 mmHg
